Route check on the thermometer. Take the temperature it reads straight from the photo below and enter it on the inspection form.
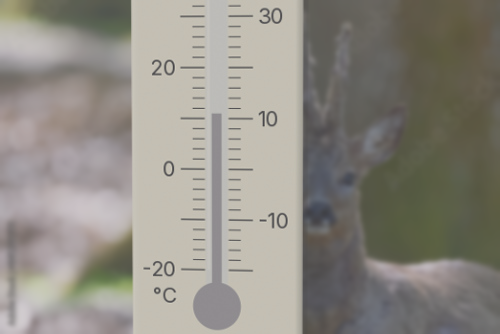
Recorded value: 11 °C
